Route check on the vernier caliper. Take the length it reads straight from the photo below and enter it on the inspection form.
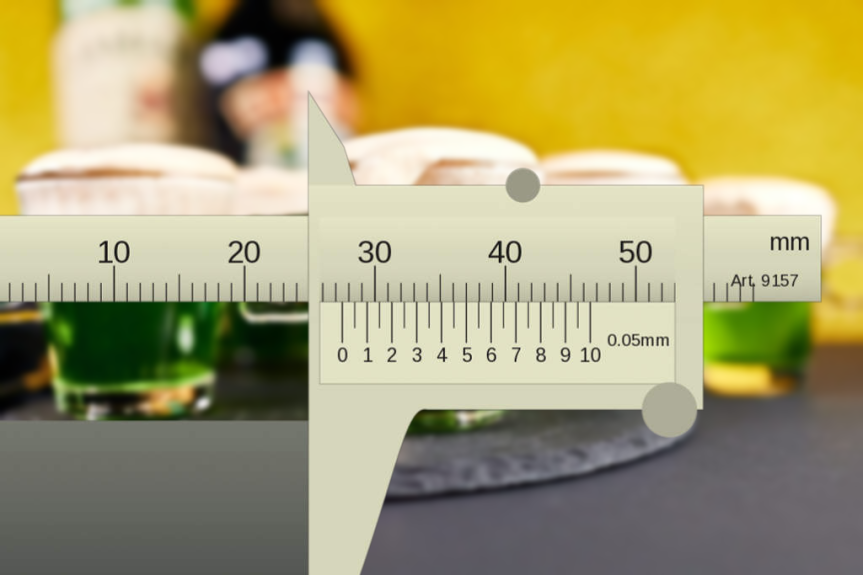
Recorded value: 27.5 mm
